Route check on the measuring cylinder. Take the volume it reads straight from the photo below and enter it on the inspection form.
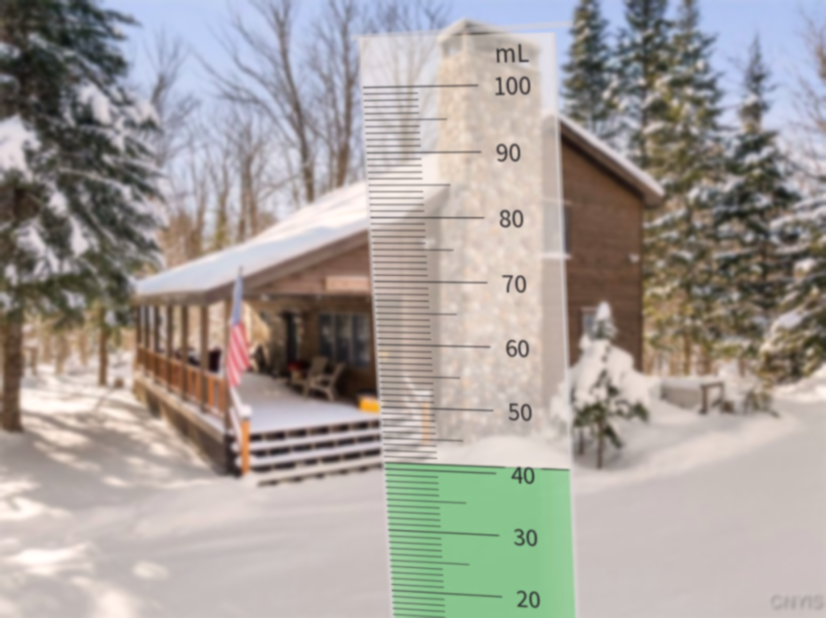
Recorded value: 41 mL
